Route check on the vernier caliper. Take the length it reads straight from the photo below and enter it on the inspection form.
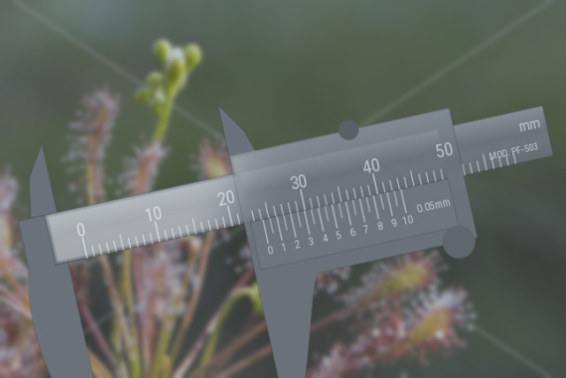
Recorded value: 24.2 mm
